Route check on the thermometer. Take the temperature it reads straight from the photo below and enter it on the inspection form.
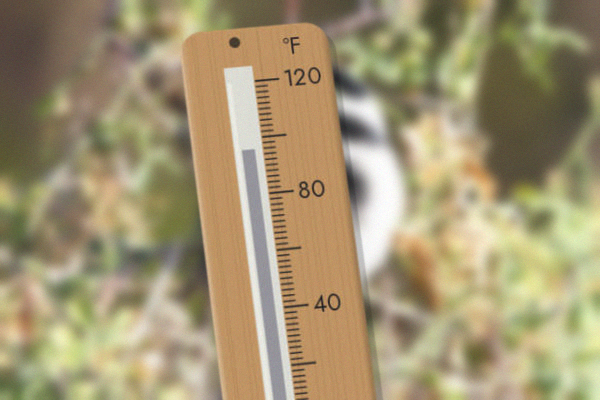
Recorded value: 96 °F
